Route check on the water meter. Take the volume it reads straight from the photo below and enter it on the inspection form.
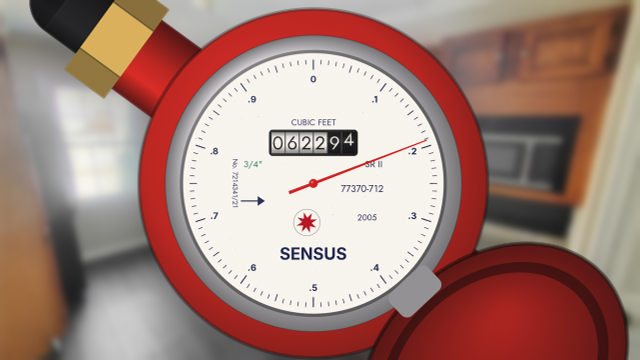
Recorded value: 62294.19 ft³
